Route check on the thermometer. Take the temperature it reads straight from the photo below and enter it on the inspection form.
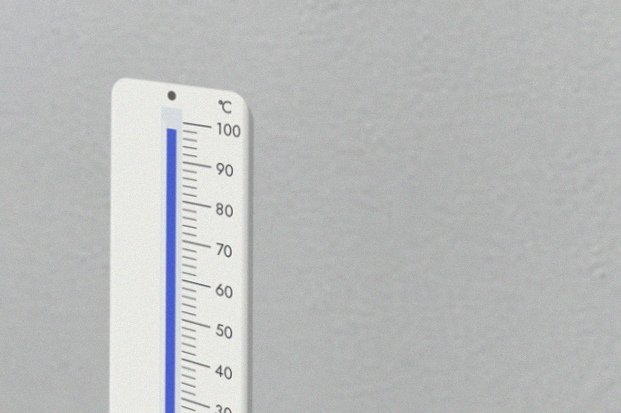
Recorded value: 98 °C
